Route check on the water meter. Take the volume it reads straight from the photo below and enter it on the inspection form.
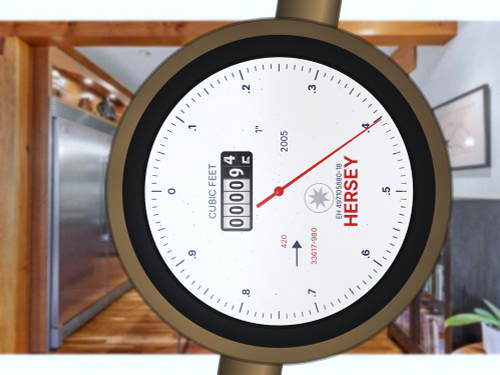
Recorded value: 94.40 ft³
